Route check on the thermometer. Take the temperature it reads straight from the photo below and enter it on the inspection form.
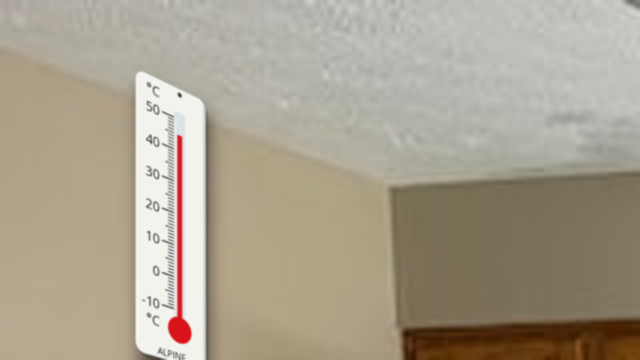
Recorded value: 45 °C
